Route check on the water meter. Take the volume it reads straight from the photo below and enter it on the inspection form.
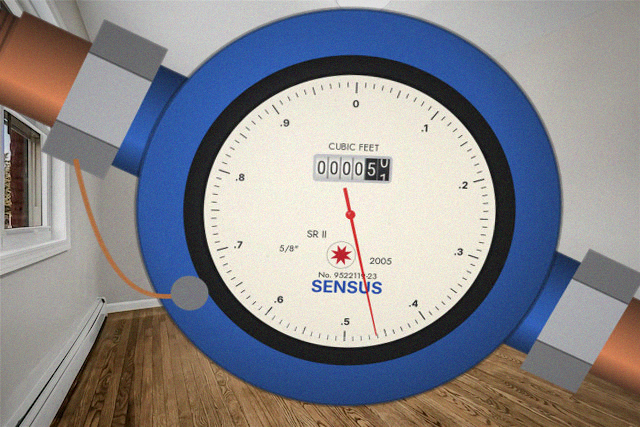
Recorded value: 50.46 ft³
